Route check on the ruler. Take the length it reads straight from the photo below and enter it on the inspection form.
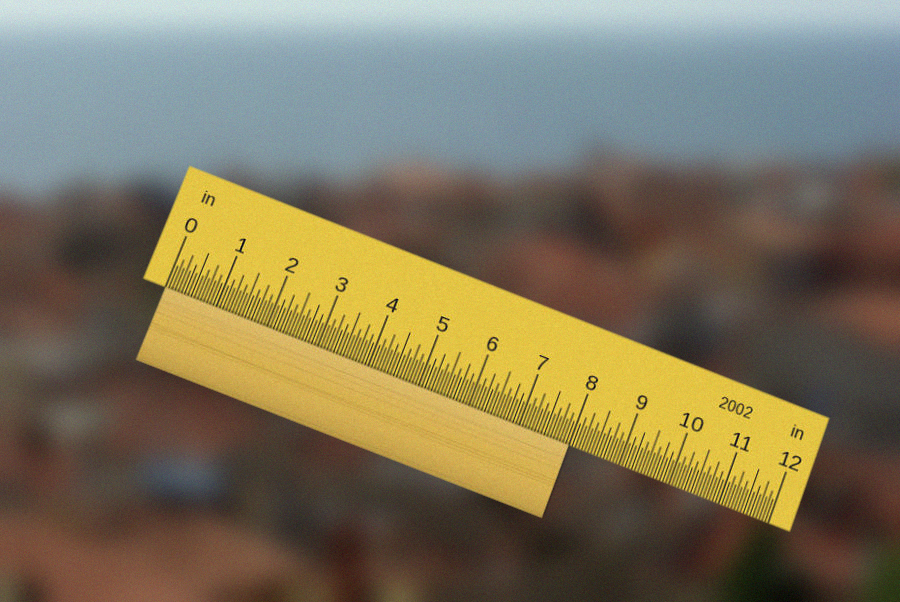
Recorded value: 8 in
